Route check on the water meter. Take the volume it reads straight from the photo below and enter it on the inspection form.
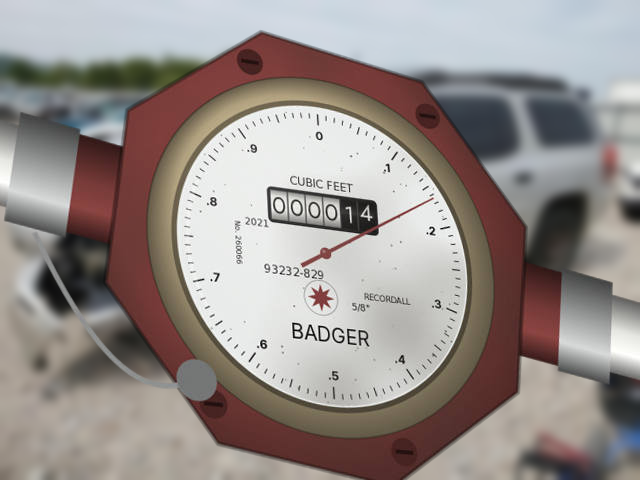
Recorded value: 14.16 ft³
